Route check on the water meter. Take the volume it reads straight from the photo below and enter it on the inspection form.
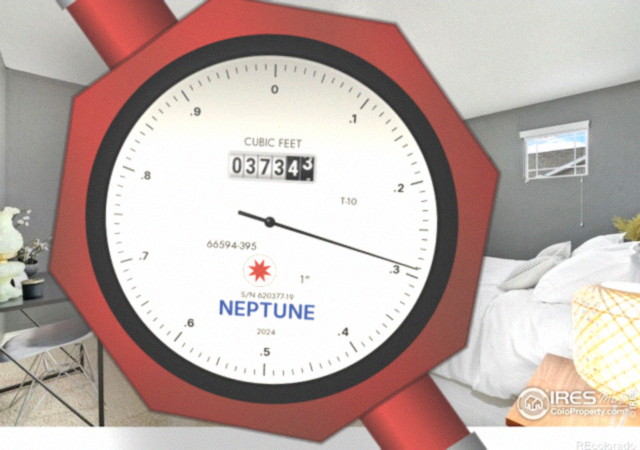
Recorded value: 37343.29 ft³
